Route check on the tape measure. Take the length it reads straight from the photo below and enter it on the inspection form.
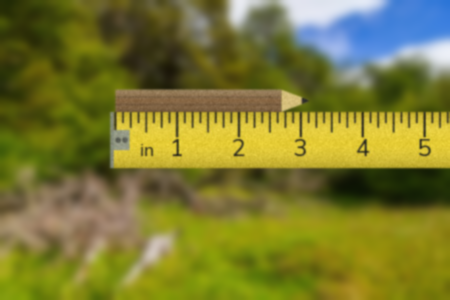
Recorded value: 3.125 in
